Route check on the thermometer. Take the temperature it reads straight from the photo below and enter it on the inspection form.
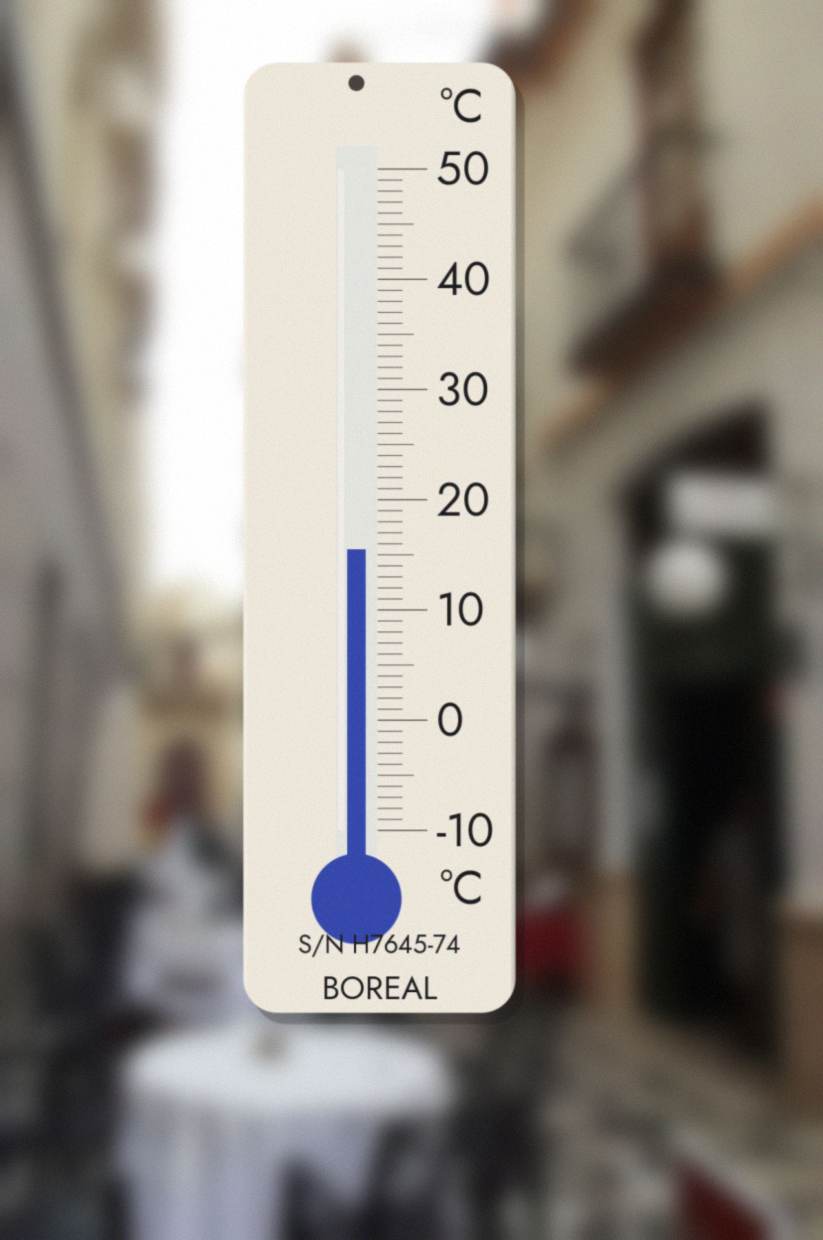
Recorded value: 15.5 °C
